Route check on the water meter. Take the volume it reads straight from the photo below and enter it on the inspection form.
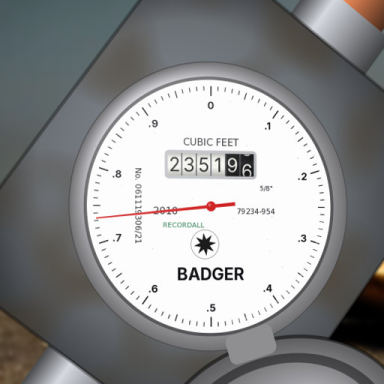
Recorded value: 235195.73 ft³
